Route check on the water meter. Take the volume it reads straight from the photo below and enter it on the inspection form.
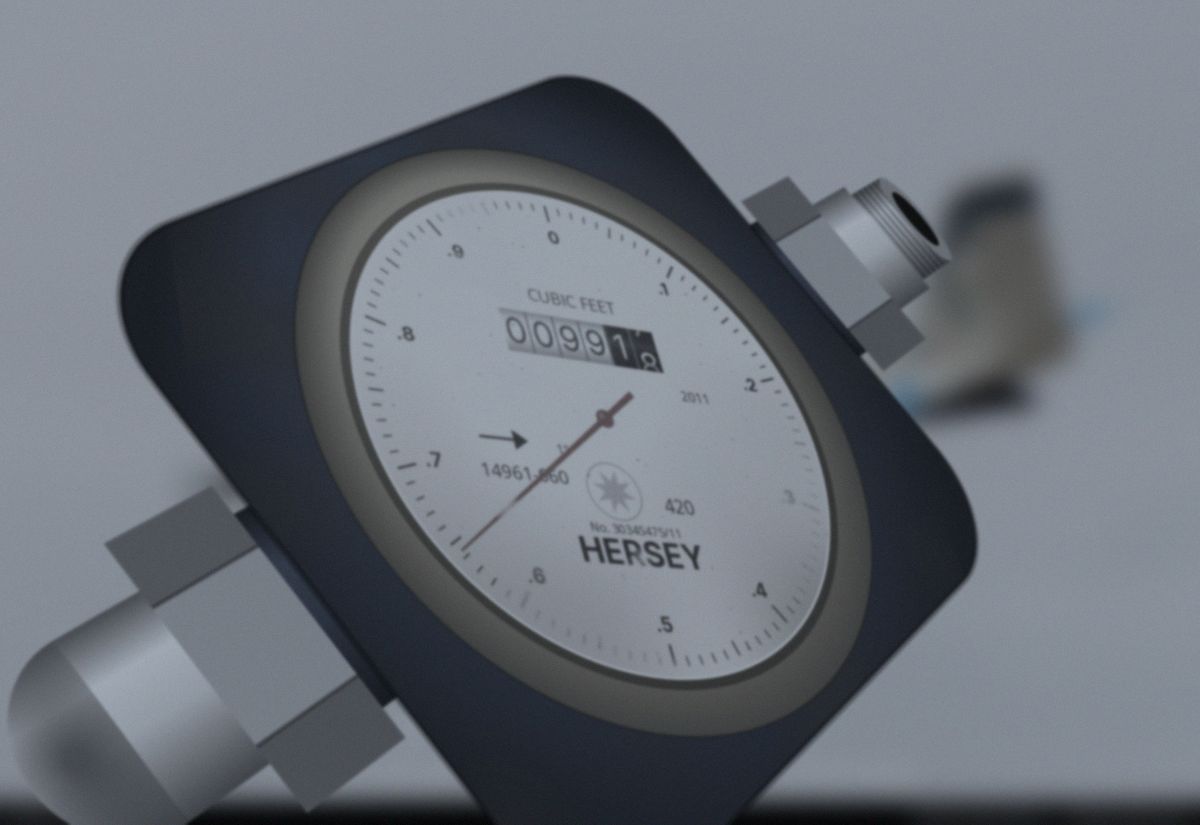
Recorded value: 9917.64 ft³
